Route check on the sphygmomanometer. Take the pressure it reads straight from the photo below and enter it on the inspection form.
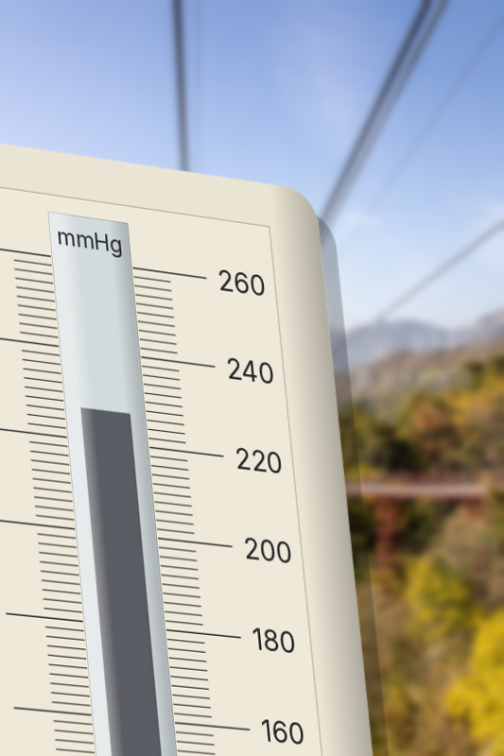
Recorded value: 227 mmHg
